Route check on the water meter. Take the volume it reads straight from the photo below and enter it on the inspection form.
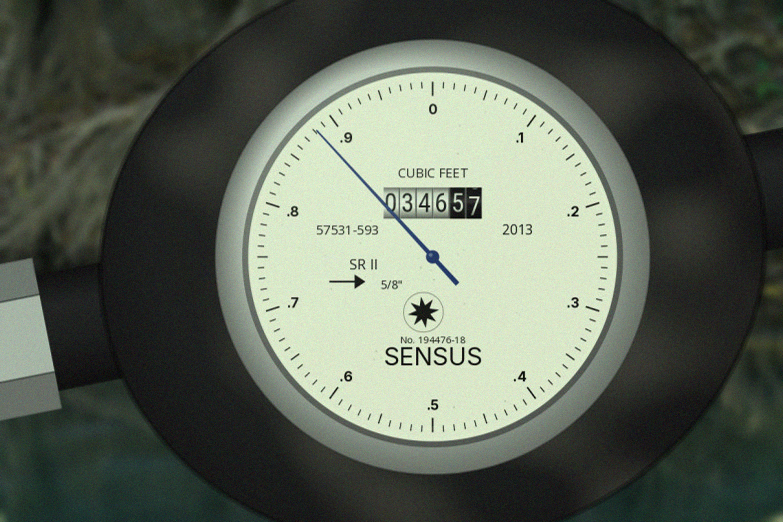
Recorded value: 34656.88 ft³
